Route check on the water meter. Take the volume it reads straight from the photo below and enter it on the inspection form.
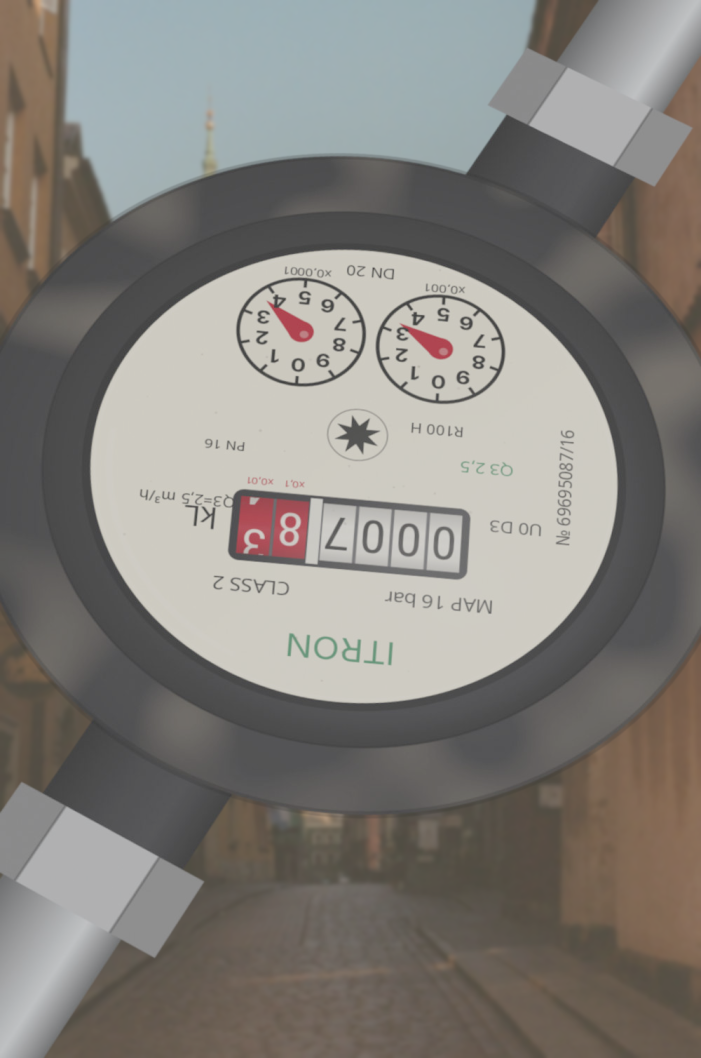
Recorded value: 7.8333 kL
